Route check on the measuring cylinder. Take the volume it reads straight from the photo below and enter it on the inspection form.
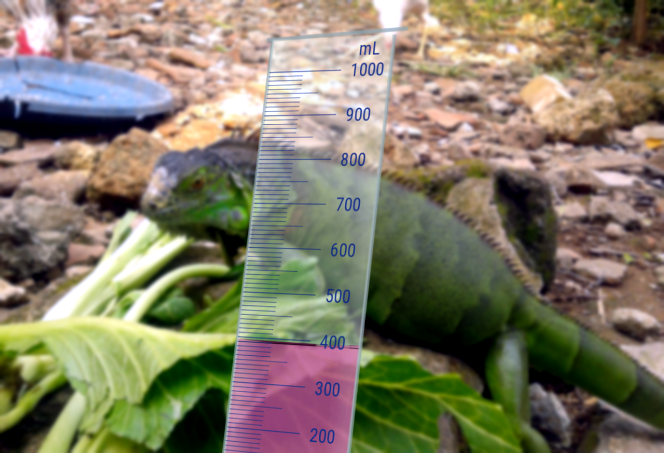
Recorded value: 390 mL
